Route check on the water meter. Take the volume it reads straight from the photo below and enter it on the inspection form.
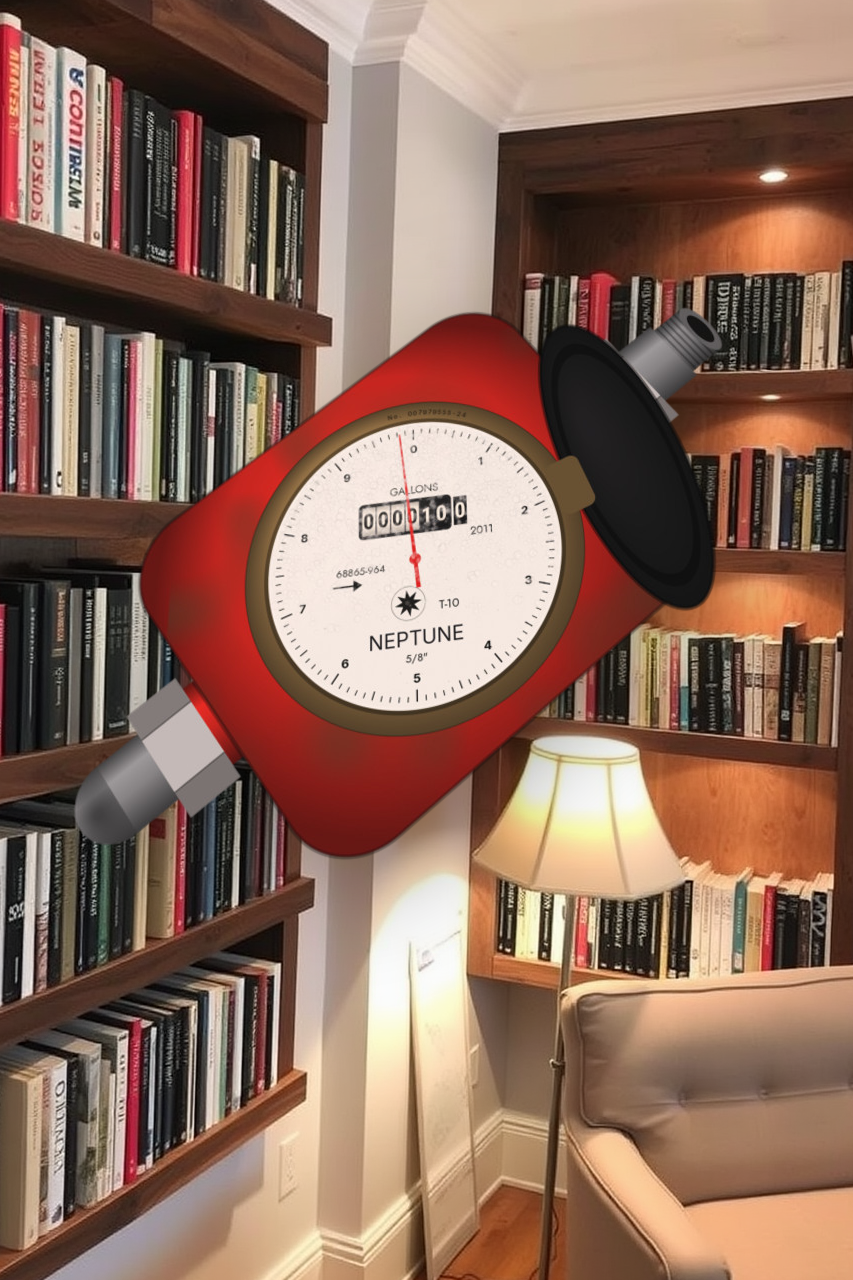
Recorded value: 99.8 gal
